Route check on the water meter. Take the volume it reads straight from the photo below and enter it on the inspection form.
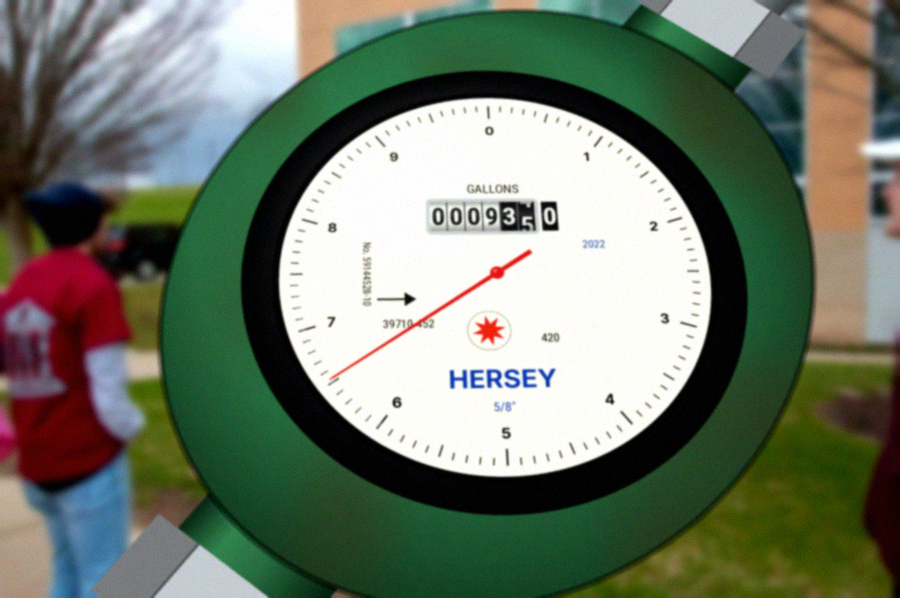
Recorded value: 9346.5 gal
